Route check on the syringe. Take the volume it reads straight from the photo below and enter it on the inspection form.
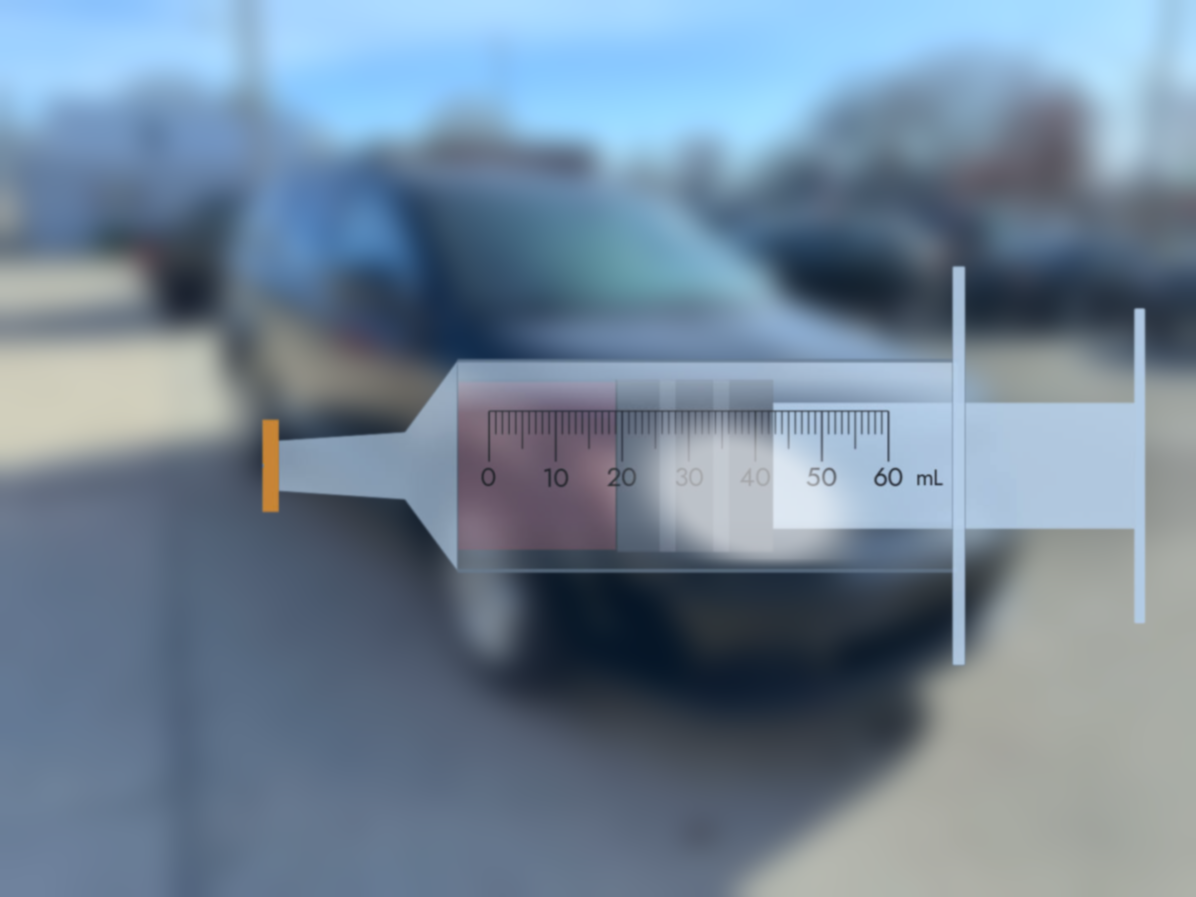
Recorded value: 19 mL
